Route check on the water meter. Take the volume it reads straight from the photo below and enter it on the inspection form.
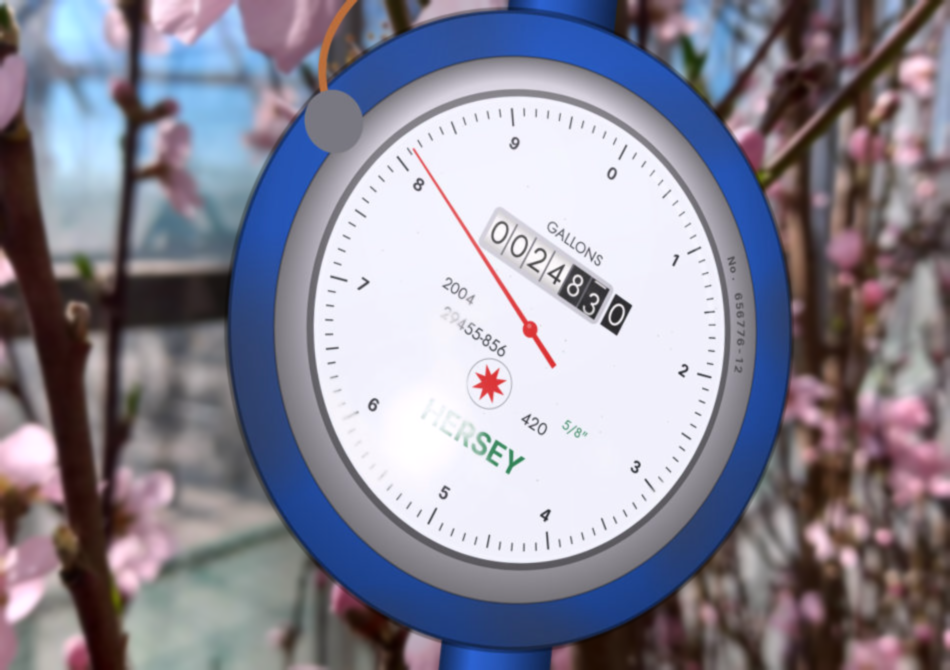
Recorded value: 24828.1 gal
